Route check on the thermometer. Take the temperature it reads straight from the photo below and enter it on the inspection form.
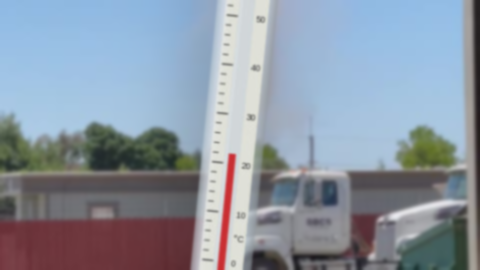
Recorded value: 22 °C
